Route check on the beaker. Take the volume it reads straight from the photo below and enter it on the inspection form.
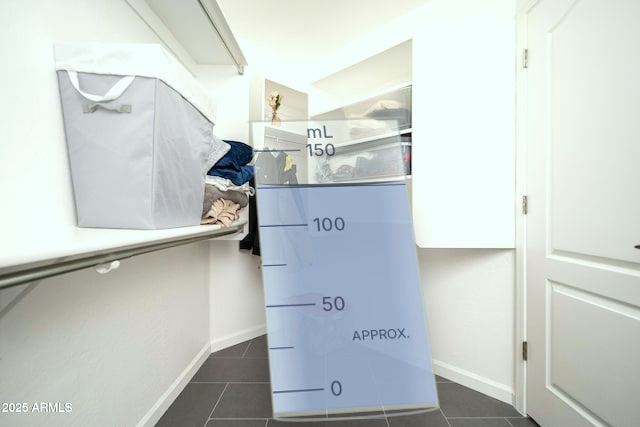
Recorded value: 125 mL
